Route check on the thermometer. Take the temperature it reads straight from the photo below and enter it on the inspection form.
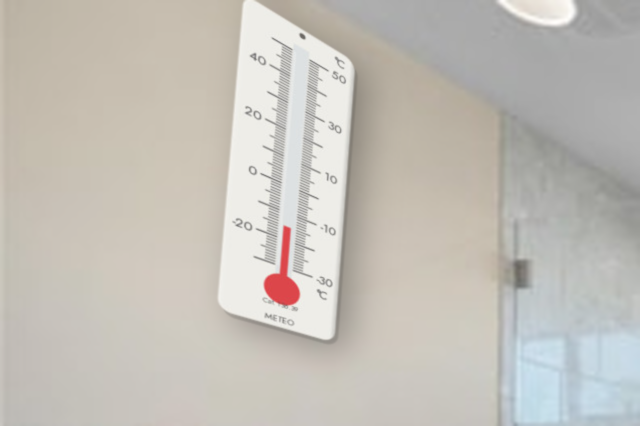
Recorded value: -15 °C
